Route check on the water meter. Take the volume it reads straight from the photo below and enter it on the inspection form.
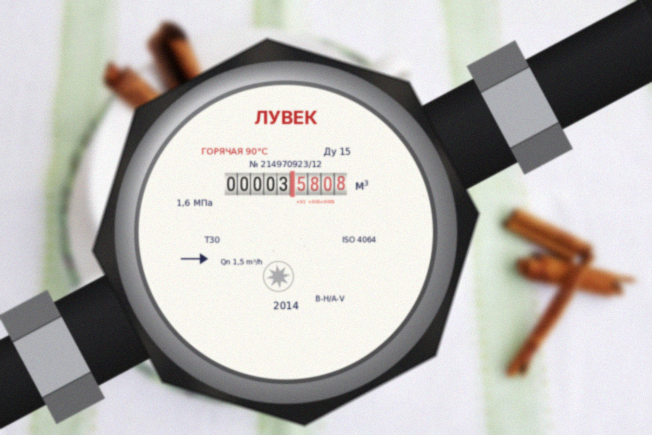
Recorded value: 3.5808 m³
